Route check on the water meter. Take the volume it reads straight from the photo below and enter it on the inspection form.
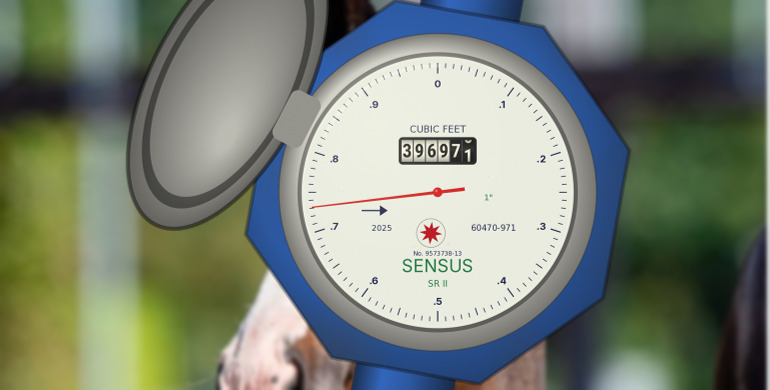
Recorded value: 396970.73 ft³
